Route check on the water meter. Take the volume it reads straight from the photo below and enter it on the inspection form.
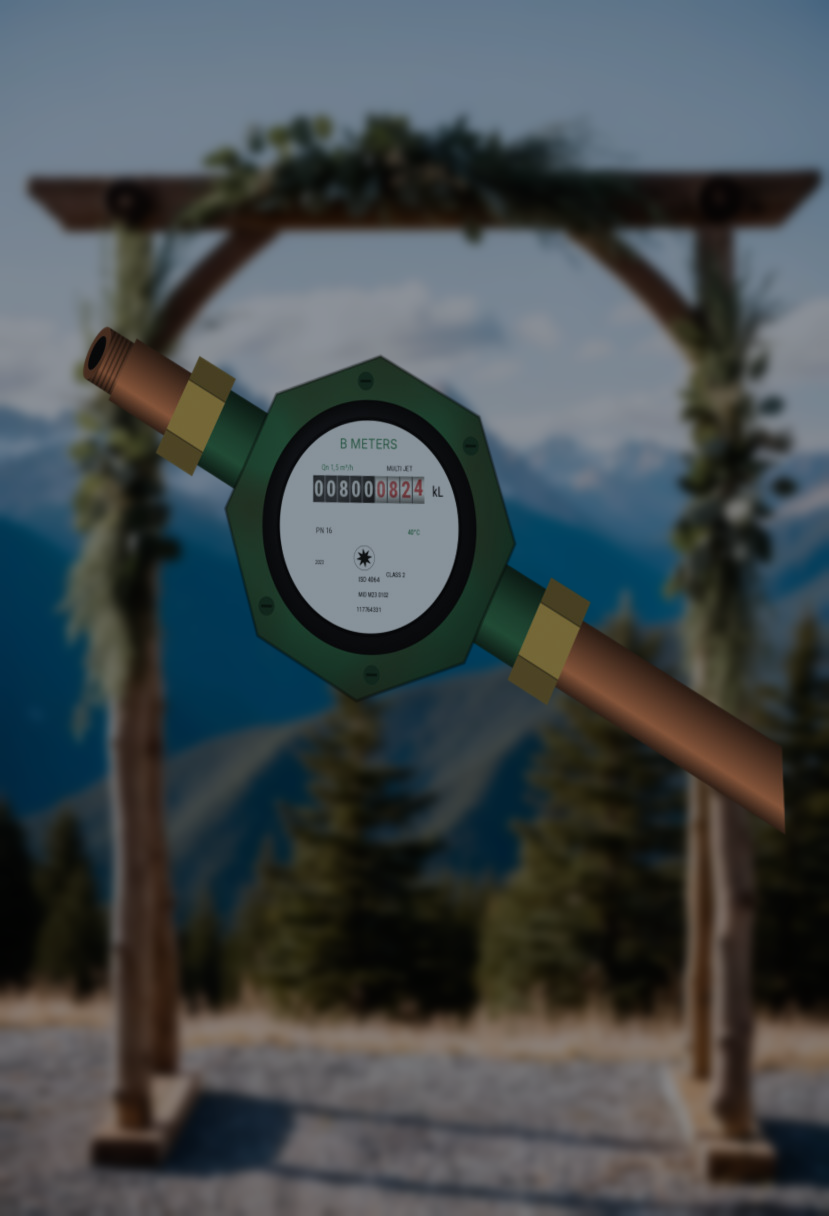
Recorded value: 800.0824 kL
